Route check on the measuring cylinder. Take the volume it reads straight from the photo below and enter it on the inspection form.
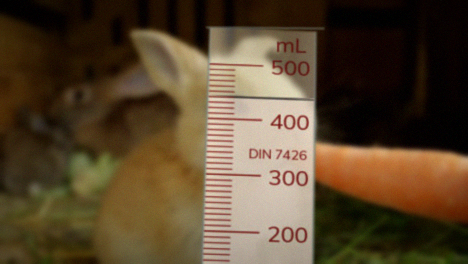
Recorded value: 440 mL
